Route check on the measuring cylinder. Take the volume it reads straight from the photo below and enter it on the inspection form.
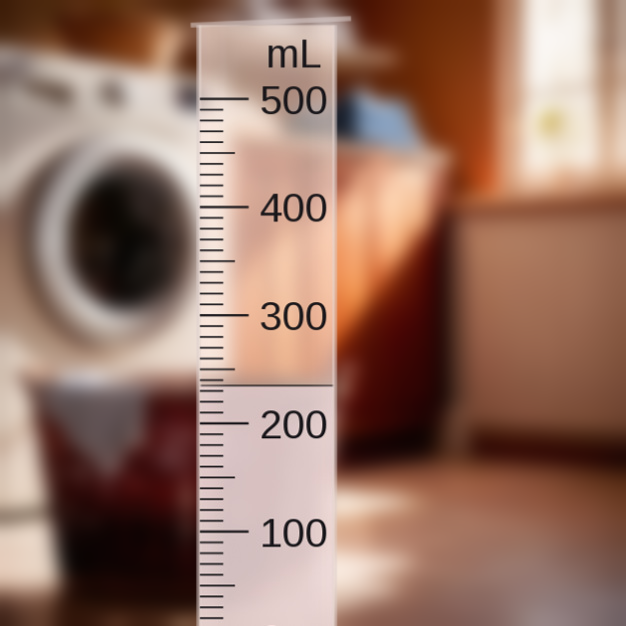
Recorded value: 235 mL
